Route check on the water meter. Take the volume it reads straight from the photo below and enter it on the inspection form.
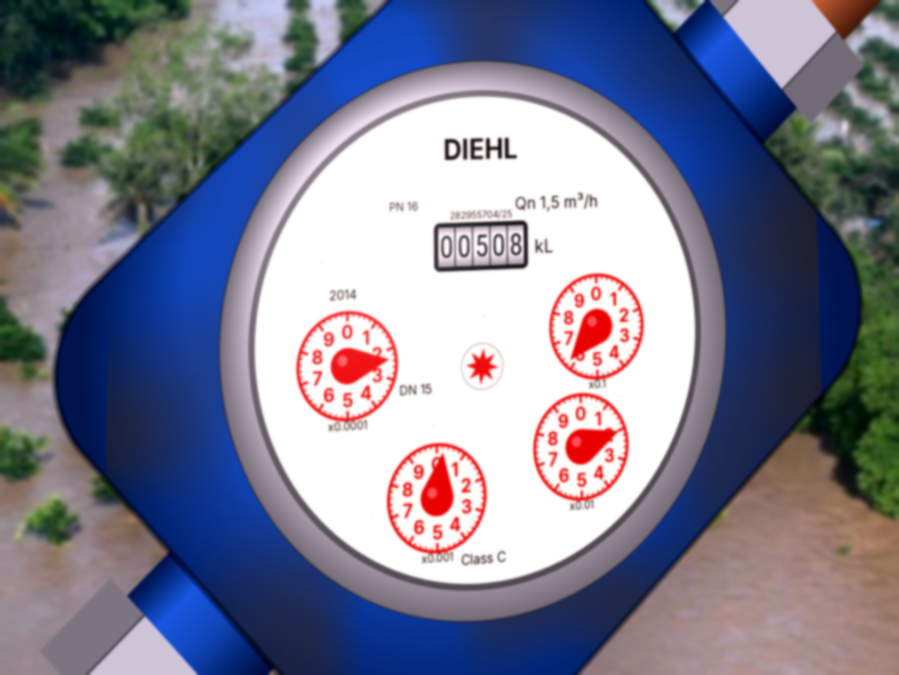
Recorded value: 508.6202 kL
